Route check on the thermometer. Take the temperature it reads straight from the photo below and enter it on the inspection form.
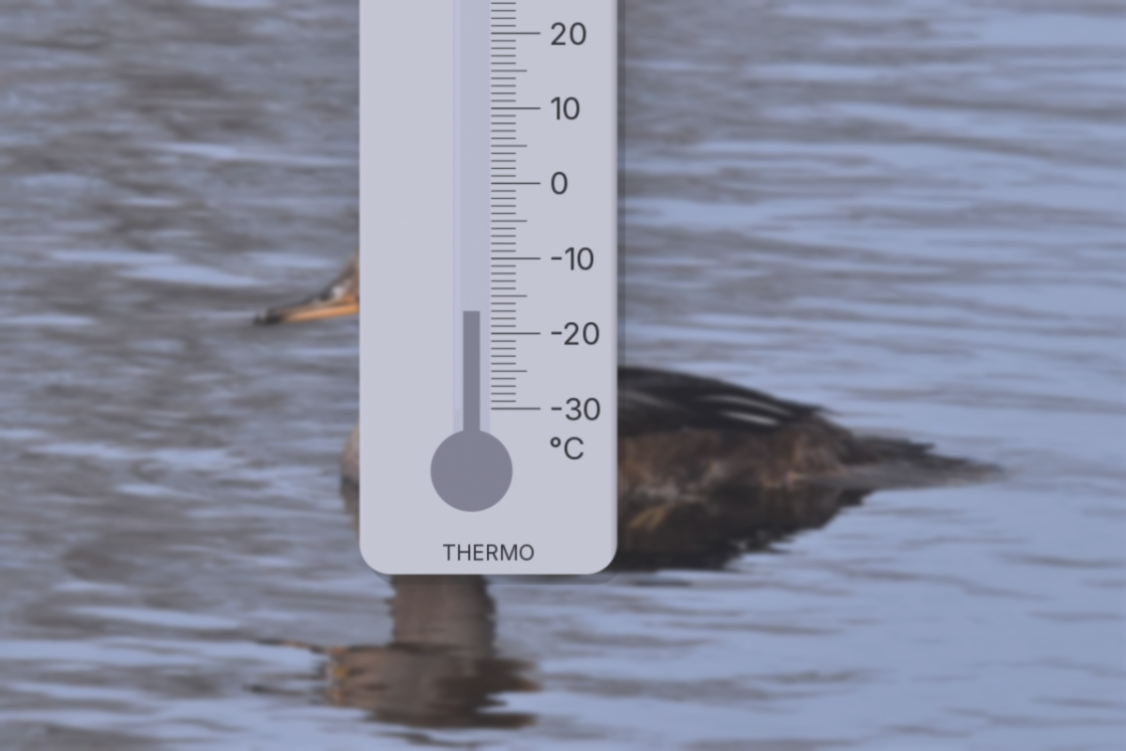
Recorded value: -17 °C
